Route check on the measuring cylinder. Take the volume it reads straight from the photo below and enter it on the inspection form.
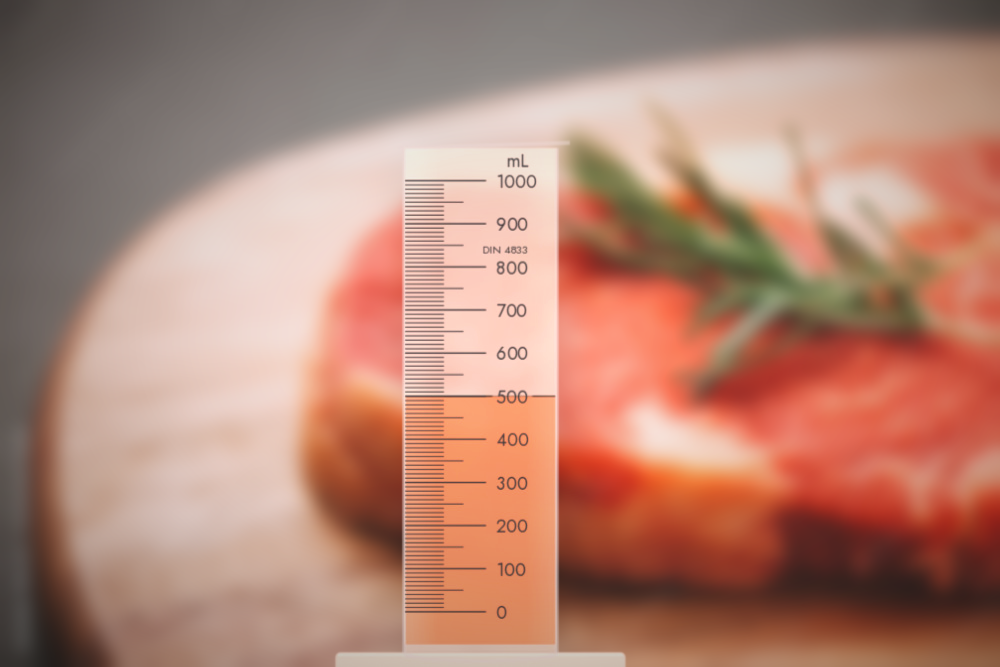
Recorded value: 500 mL
